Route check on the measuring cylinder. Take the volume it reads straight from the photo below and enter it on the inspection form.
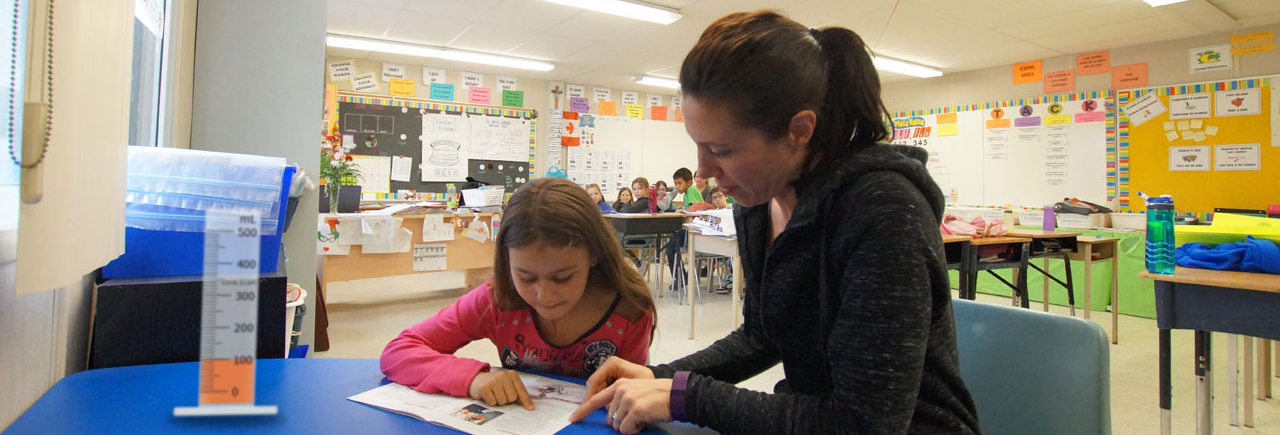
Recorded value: 100 mL
